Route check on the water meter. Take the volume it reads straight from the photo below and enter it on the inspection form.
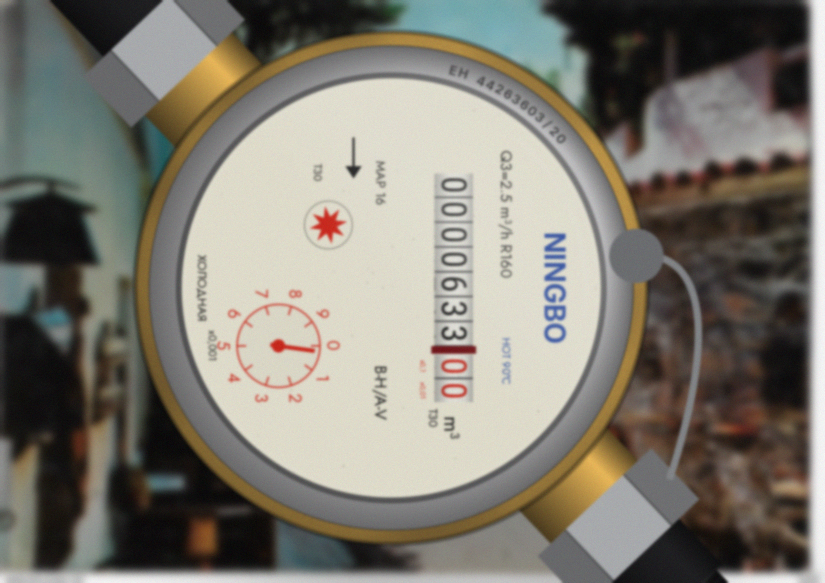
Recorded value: 633.000 m³
